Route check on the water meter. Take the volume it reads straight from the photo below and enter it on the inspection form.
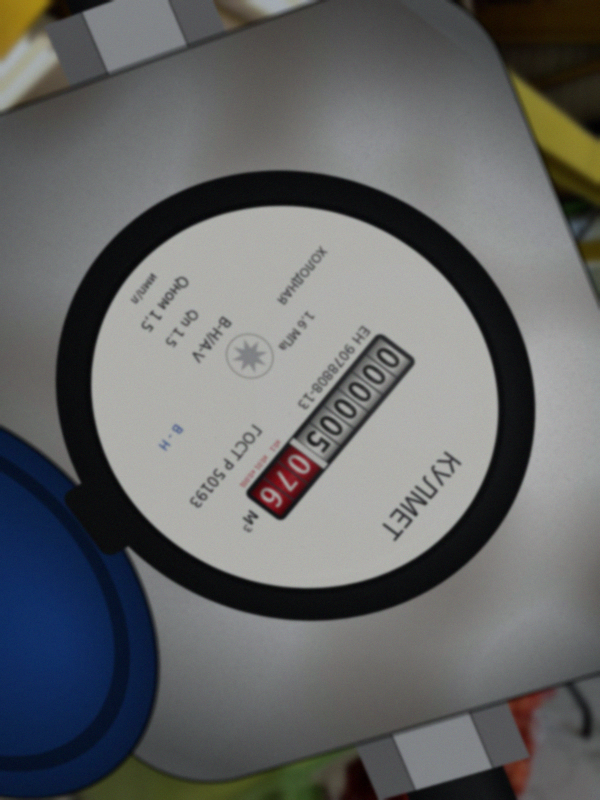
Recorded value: 5.076 m³
